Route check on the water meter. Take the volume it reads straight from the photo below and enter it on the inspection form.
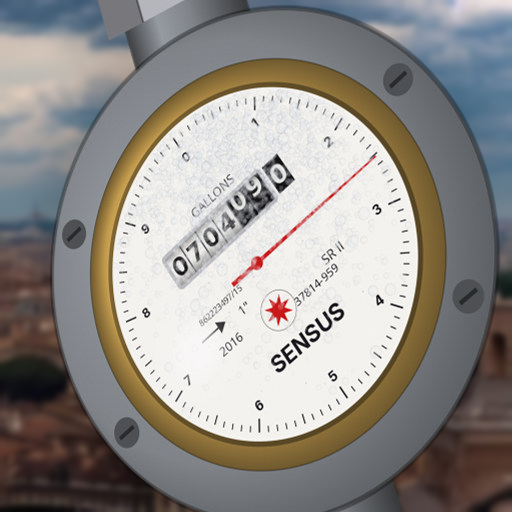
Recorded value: 704092.5 gal
